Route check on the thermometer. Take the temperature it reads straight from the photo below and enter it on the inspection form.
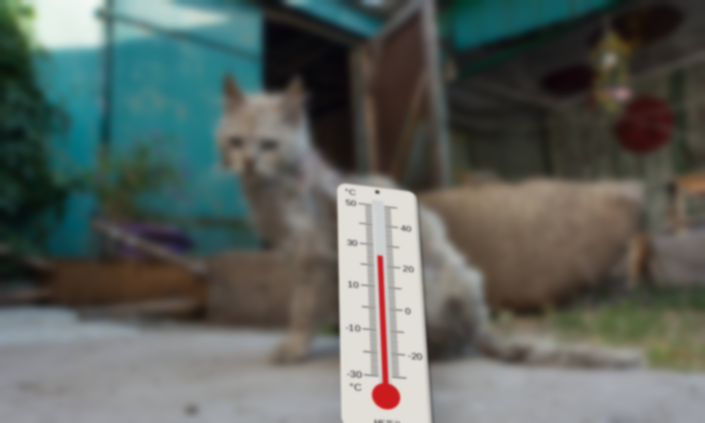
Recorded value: 25 °C
